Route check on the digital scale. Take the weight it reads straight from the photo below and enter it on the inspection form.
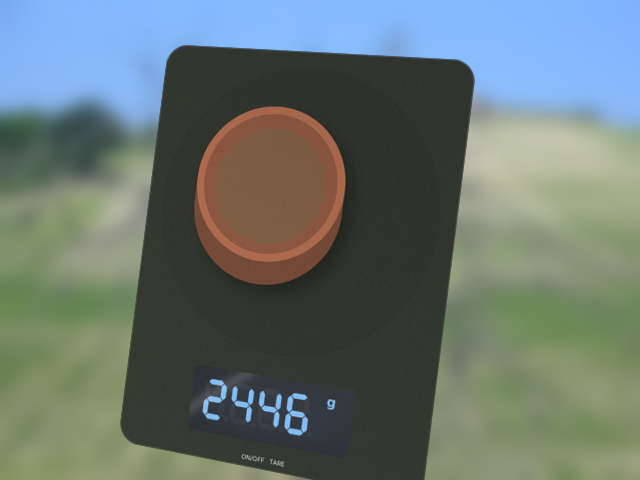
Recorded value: 2446 g
